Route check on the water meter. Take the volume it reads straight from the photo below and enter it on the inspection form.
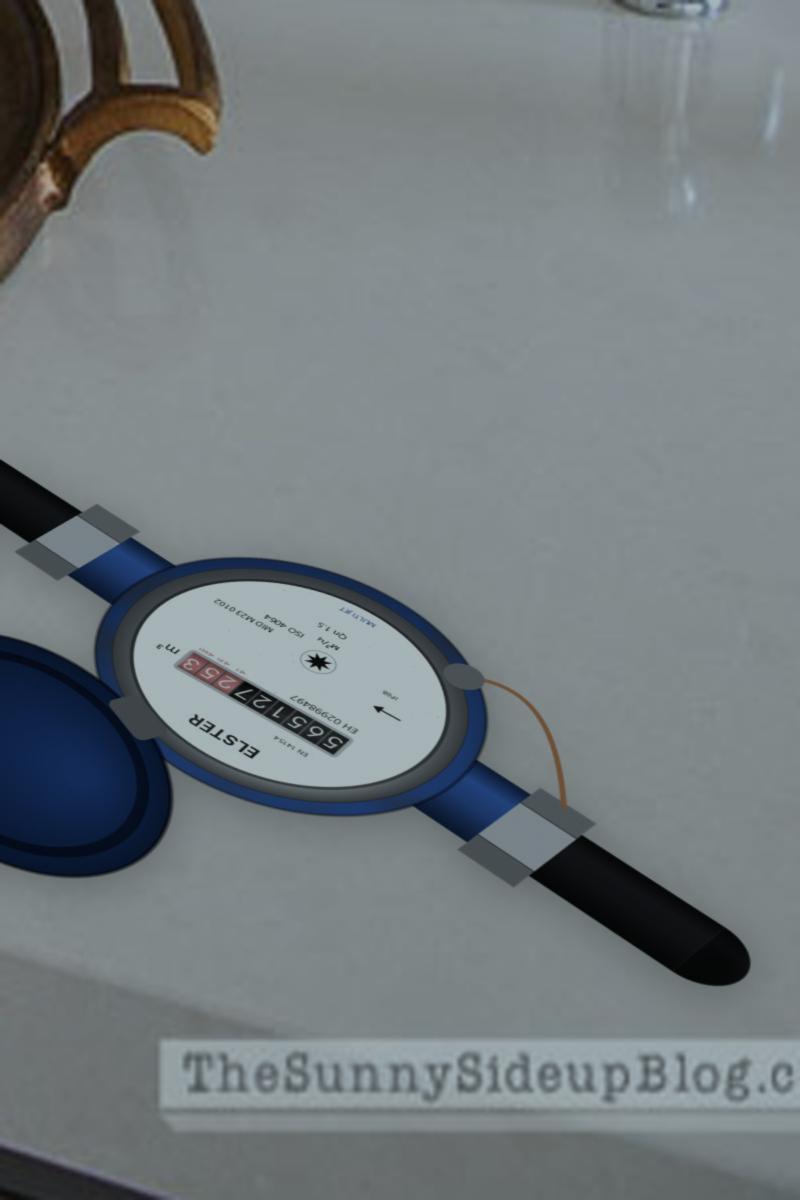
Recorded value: 565127.253 m³
